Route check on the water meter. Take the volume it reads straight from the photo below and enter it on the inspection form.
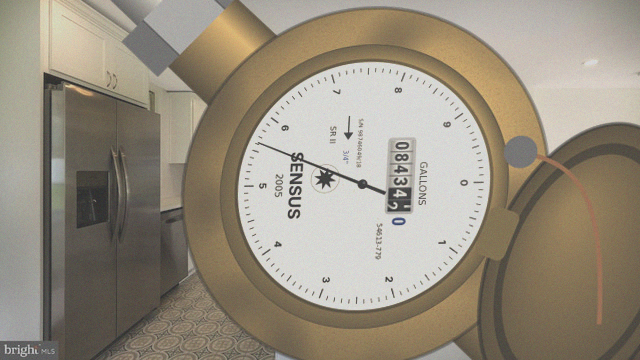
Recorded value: 843415.6 gal
